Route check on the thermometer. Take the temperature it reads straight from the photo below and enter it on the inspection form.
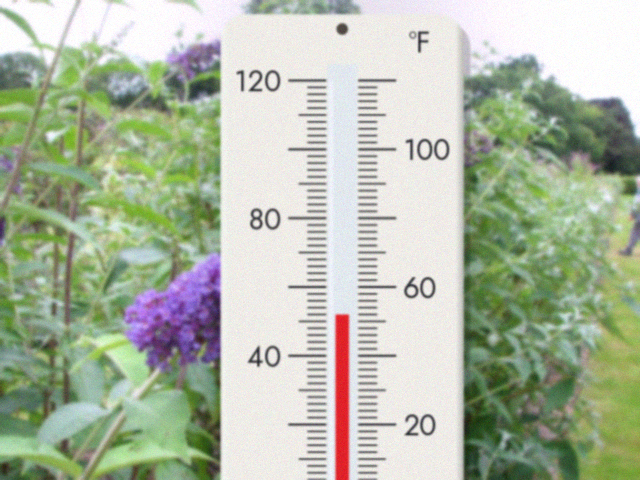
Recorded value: 52 °F
